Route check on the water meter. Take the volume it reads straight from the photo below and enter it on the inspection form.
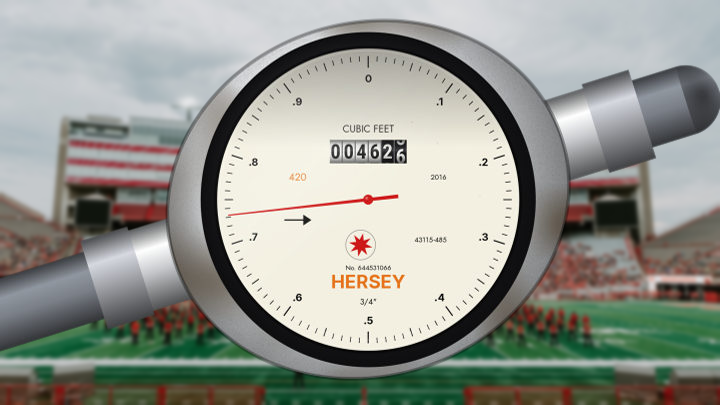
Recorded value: 4625.73 ft³
